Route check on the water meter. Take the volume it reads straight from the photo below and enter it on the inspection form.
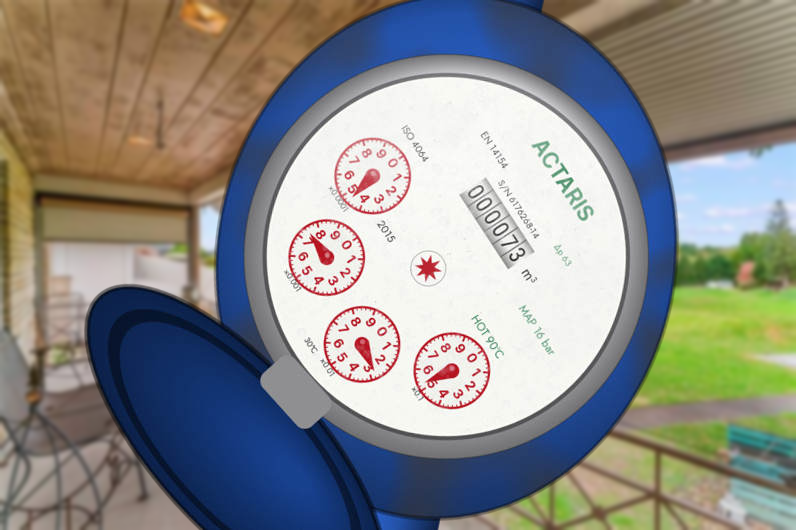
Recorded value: 73.5274 m³
